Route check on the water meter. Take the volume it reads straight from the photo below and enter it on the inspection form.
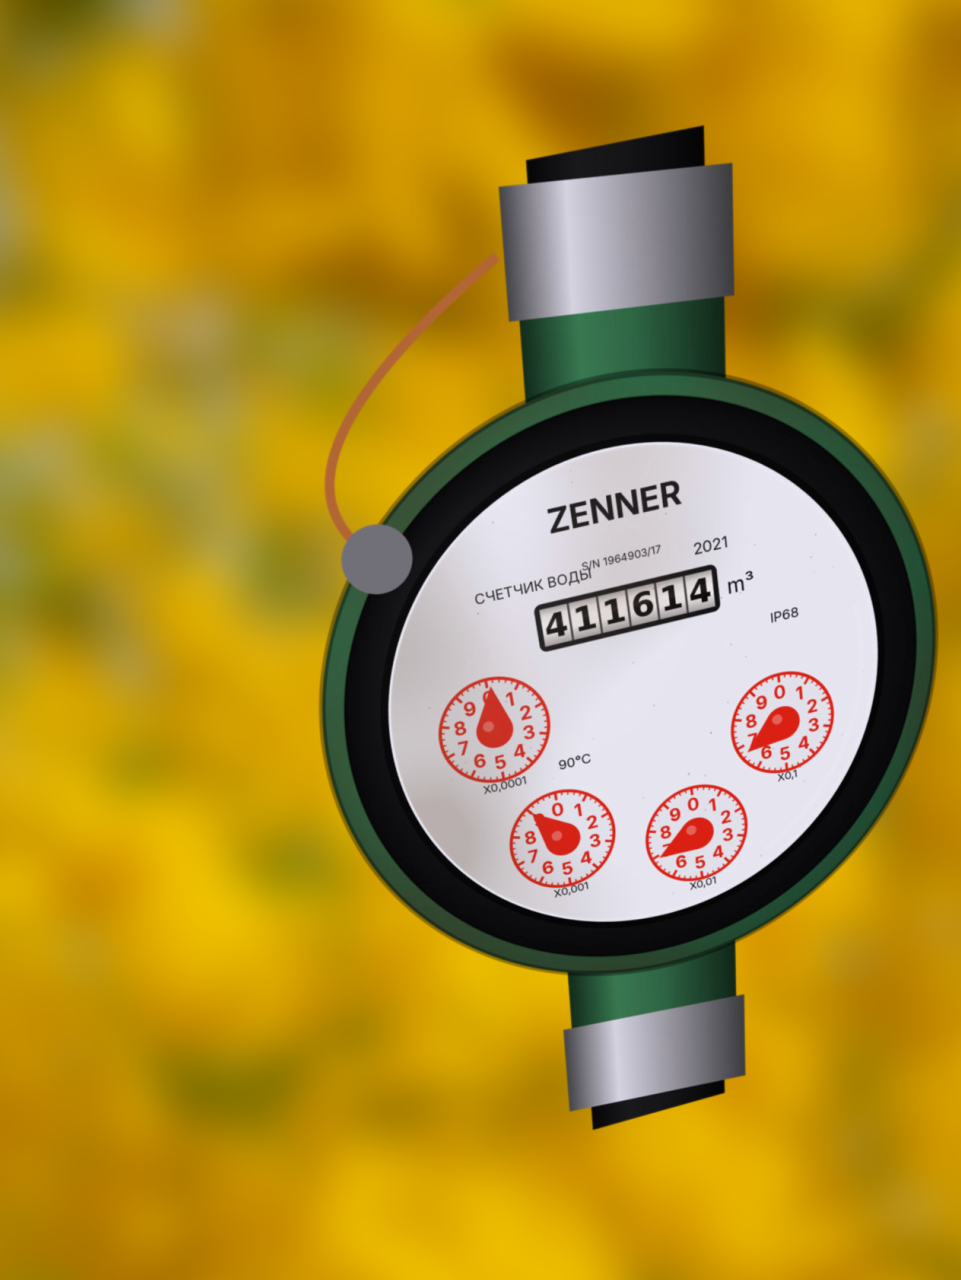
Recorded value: 411614.6690 m³
